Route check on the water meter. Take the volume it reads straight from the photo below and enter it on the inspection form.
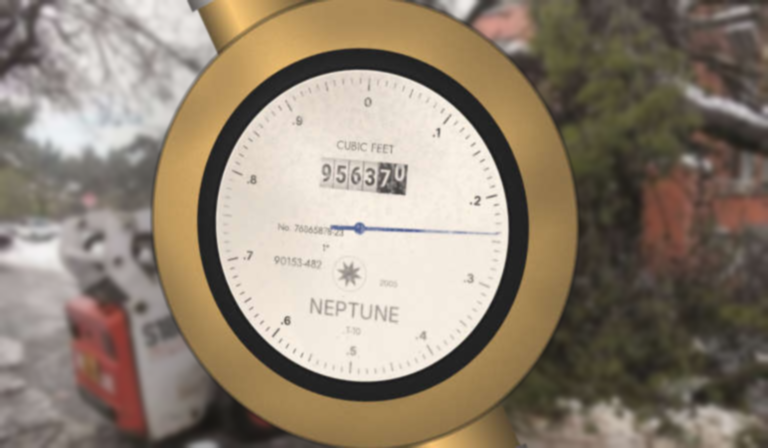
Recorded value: 956370.24 ft³
